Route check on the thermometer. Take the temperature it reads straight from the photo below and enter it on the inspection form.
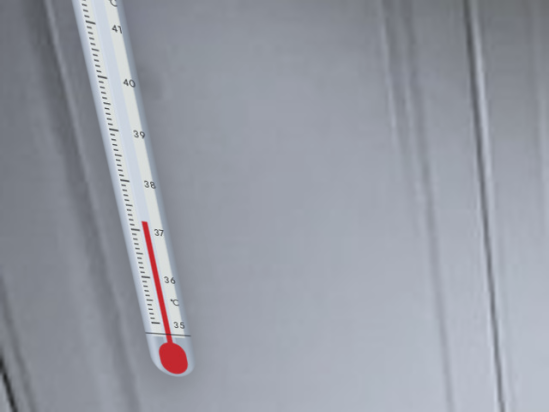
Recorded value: 37.2 °C
